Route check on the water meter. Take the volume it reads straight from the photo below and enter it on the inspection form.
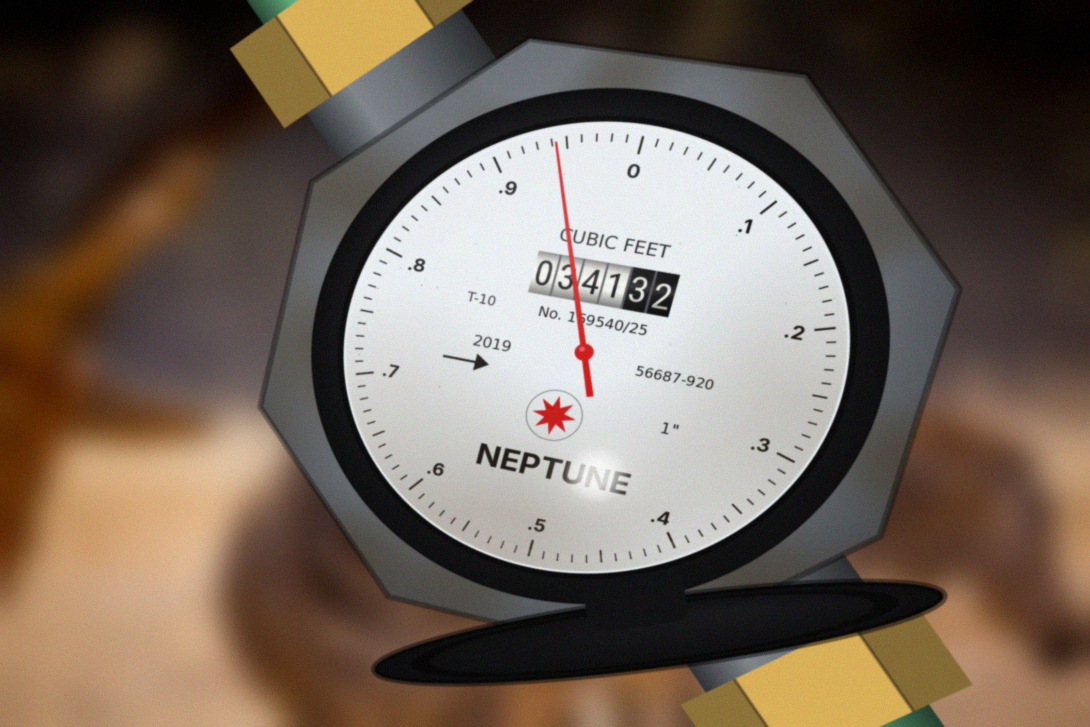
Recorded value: 34131.94 ft³
